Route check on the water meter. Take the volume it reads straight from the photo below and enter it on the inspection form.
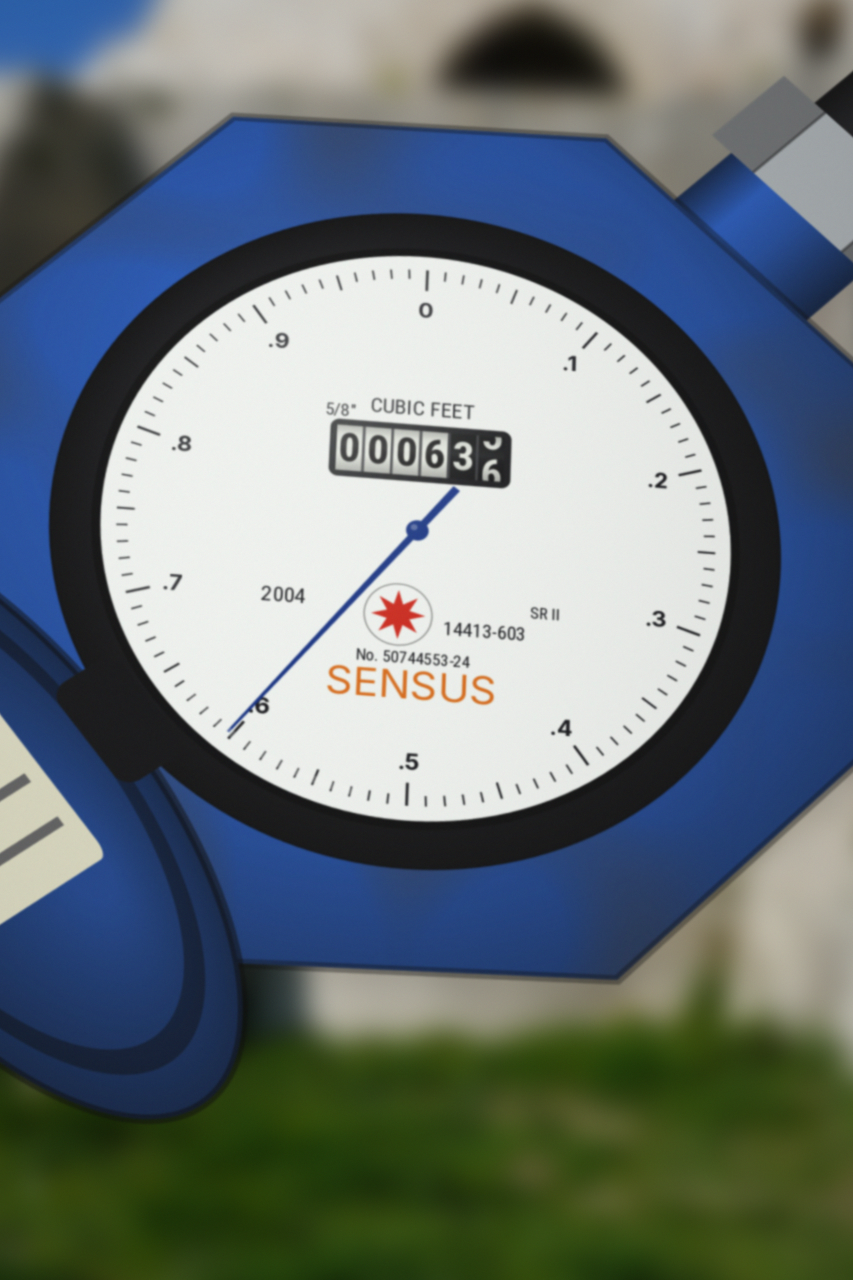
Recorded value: 635.60 ft³
